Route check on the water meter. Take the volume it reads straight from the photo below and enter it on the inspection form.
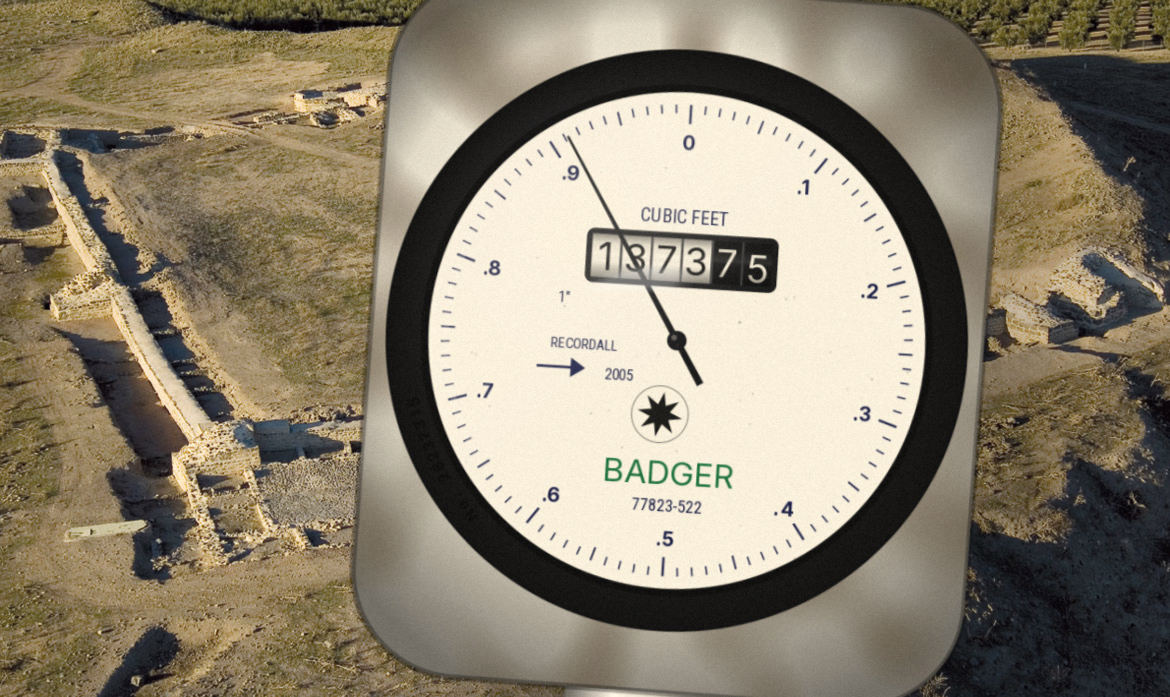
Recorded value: 137374.91 ft³
